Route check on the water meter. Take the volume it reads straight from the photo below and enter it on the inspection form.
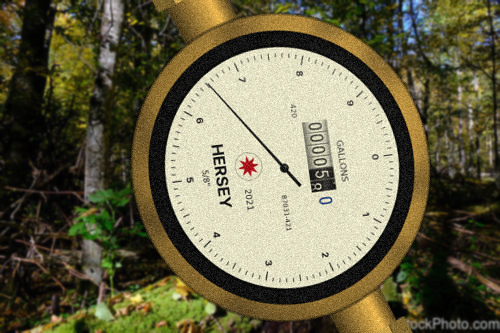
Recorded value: 576.5 gal
